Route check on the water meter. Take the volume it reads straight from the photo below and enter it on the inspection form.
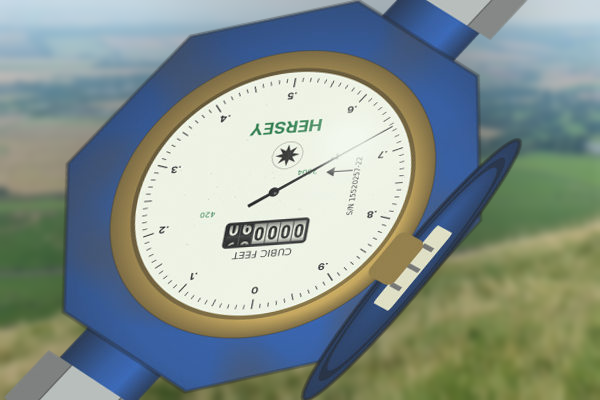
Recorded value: 89.66 ft³
